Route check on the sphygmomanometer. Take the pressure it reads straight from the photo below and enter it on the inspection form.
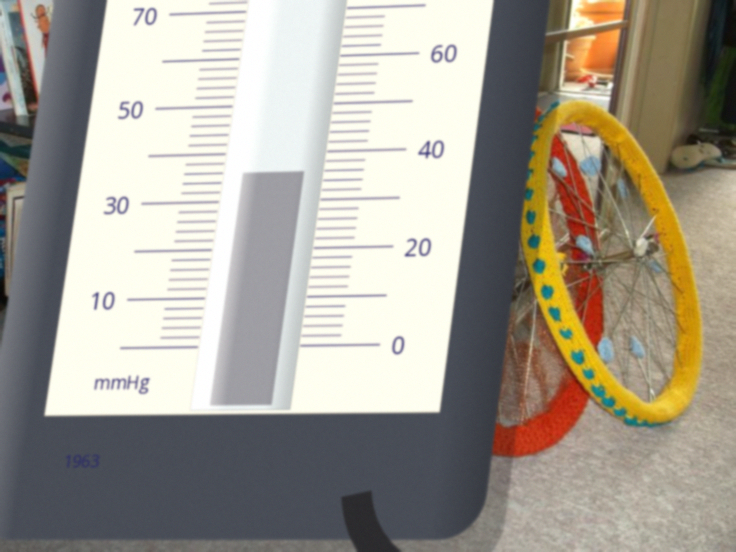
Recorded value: 36 mmHg
